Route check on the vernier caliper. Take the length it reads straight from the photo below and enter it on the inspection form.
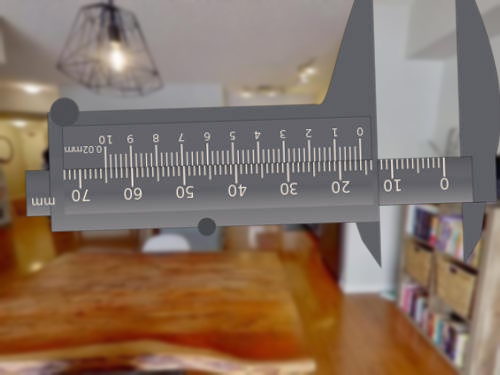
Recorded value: 16.0 mm
